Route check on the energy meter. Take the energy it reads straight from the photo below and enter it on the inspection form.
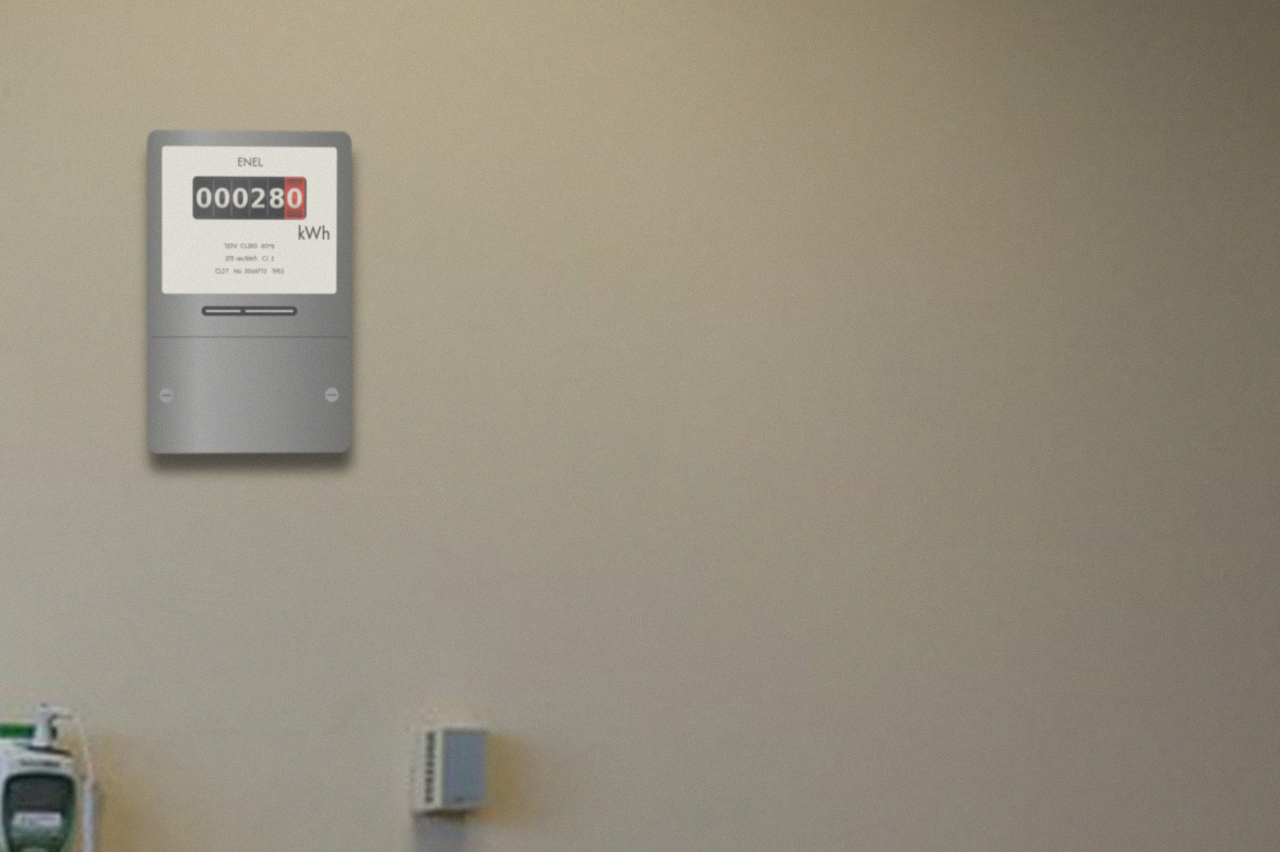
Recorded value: 28.0 kWh
